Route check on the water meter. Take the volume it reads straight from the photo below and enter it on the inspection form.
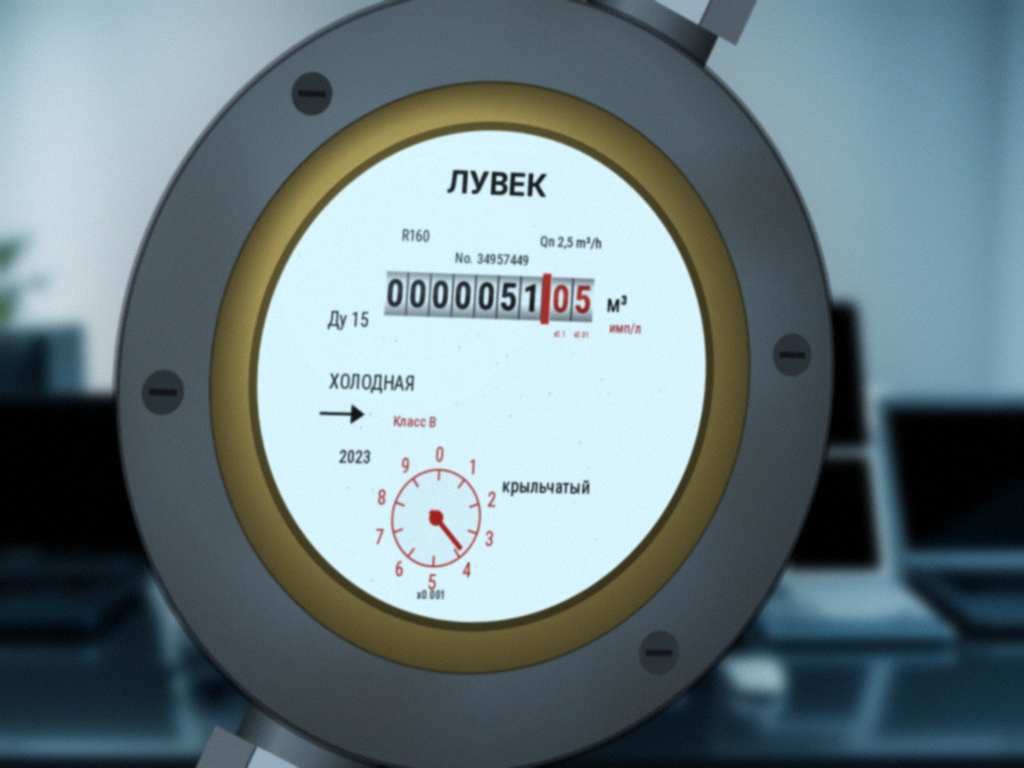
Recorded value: 51.053 m³
